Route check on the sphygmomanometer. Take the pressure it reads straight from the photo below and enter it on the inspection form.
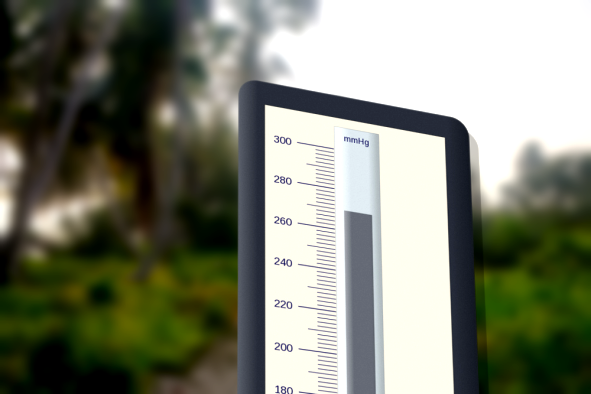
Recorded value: 270 mmHg
